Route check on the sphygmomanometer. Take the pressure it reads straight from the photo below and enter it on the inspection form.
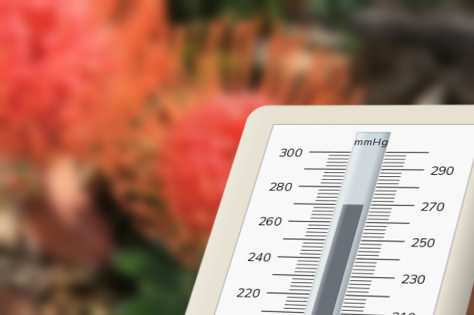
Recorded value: 270 mmHg
